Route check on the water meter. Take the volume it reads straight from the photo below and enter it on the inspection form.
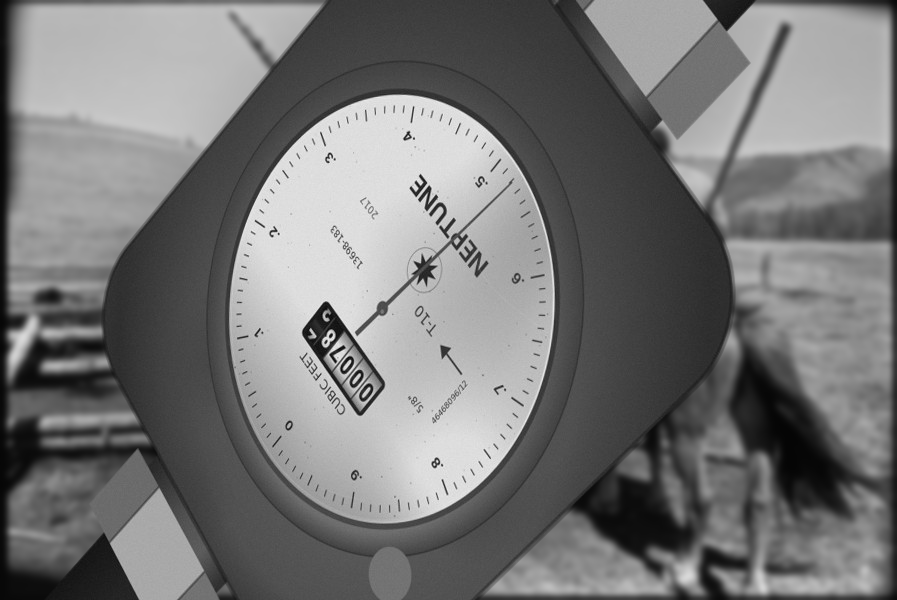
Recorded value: 782.52 ft³
